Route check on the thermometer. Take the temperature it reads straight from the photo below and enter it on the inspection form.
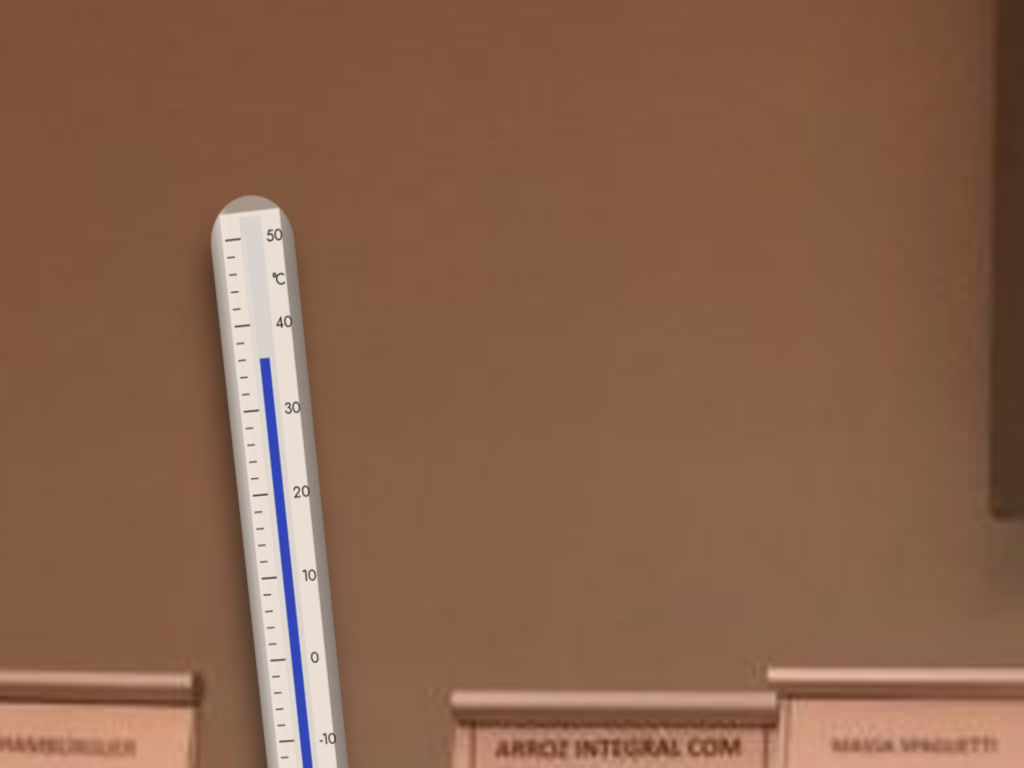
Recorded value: 36 °C
